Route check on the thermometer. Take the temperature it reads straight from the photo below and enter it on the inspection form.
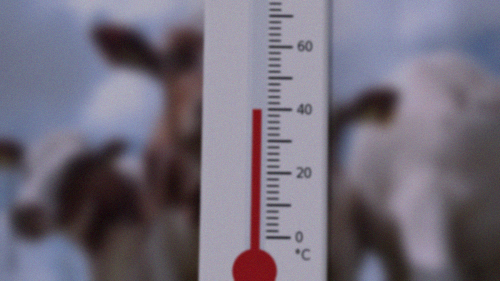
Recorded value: 40 °C
